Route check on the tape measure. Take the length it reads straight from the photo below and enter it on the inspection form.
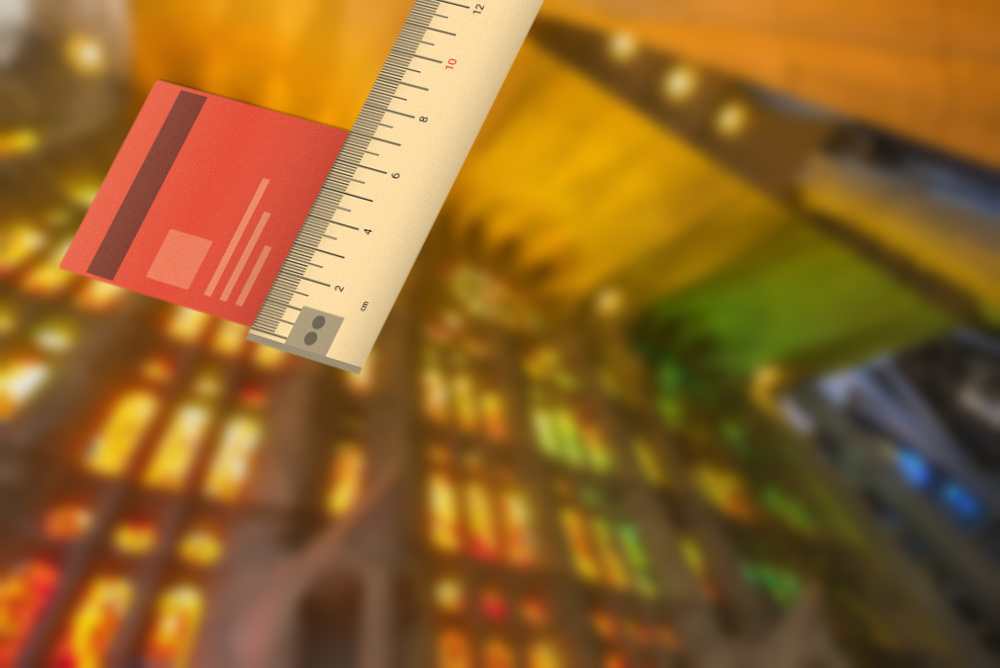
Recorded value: 7 cm
